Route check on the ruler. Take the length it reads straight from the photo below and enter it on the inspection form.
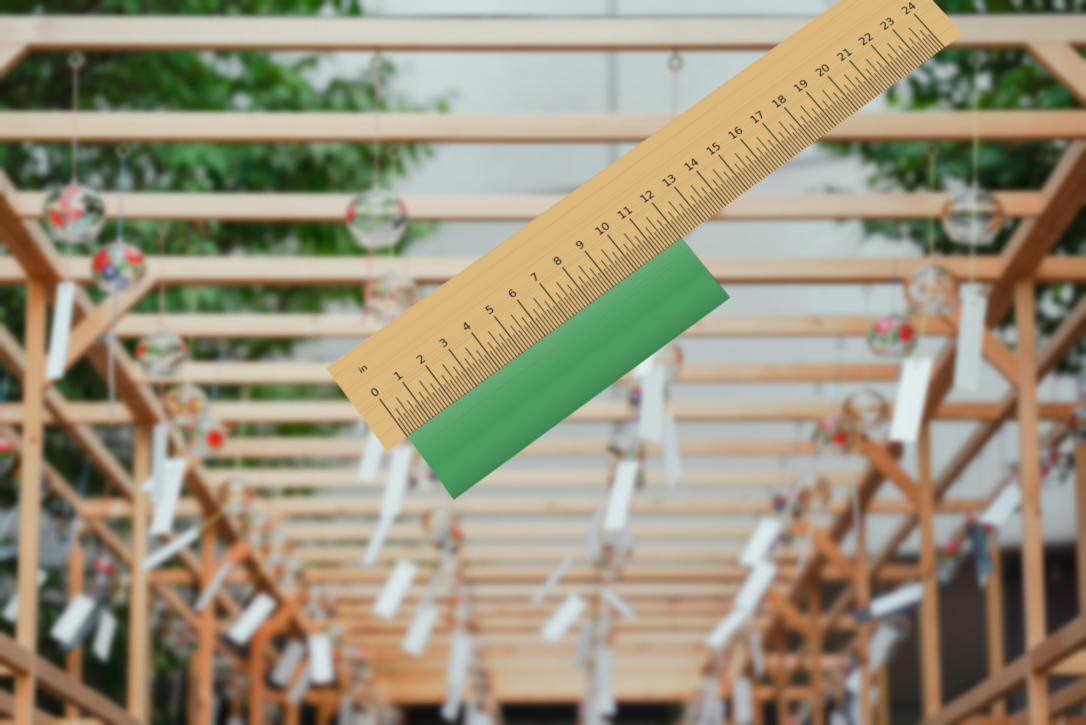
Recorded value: 12 in
